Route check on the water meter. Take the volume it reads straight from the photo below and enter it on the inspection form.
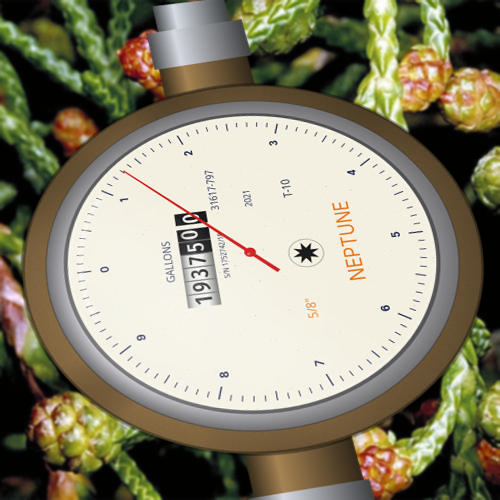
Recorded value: 1937501.3 gal
